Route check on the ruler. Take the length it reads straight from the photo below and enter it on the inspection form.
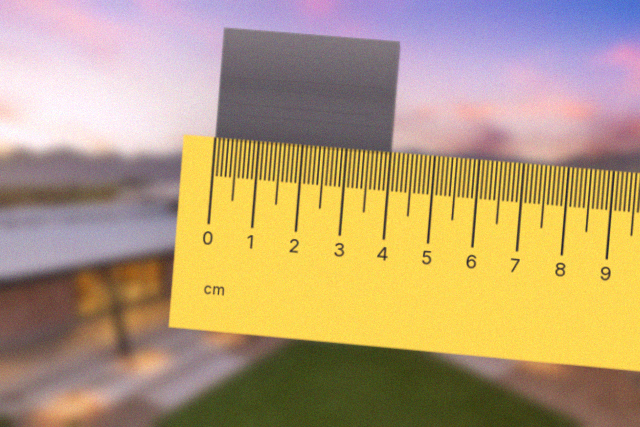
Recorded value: 4 cm
